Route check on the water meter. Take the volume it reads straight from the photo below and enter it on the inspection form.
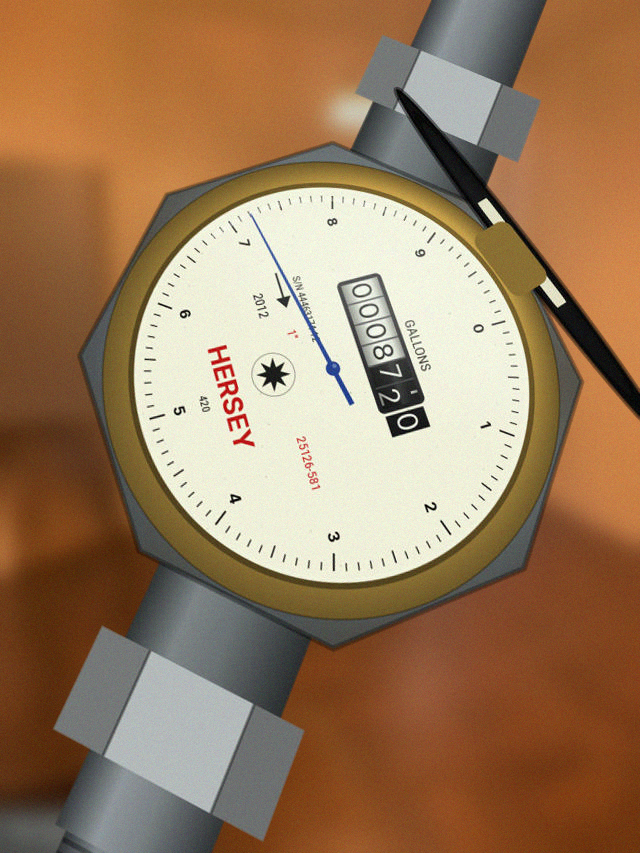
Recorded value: 8717.2 gal
